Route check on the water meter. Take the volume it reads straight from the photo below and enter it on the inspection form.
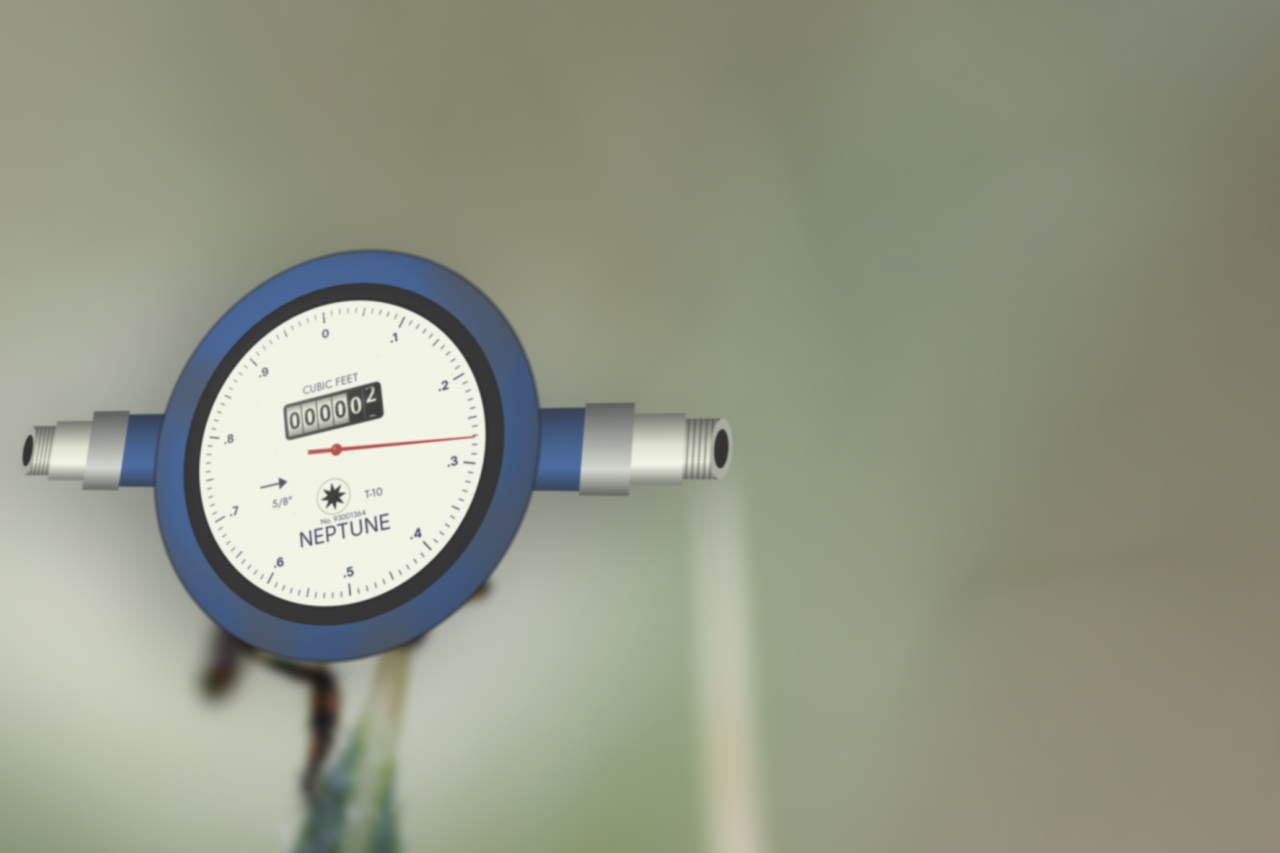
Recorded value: 2.27 ft³
